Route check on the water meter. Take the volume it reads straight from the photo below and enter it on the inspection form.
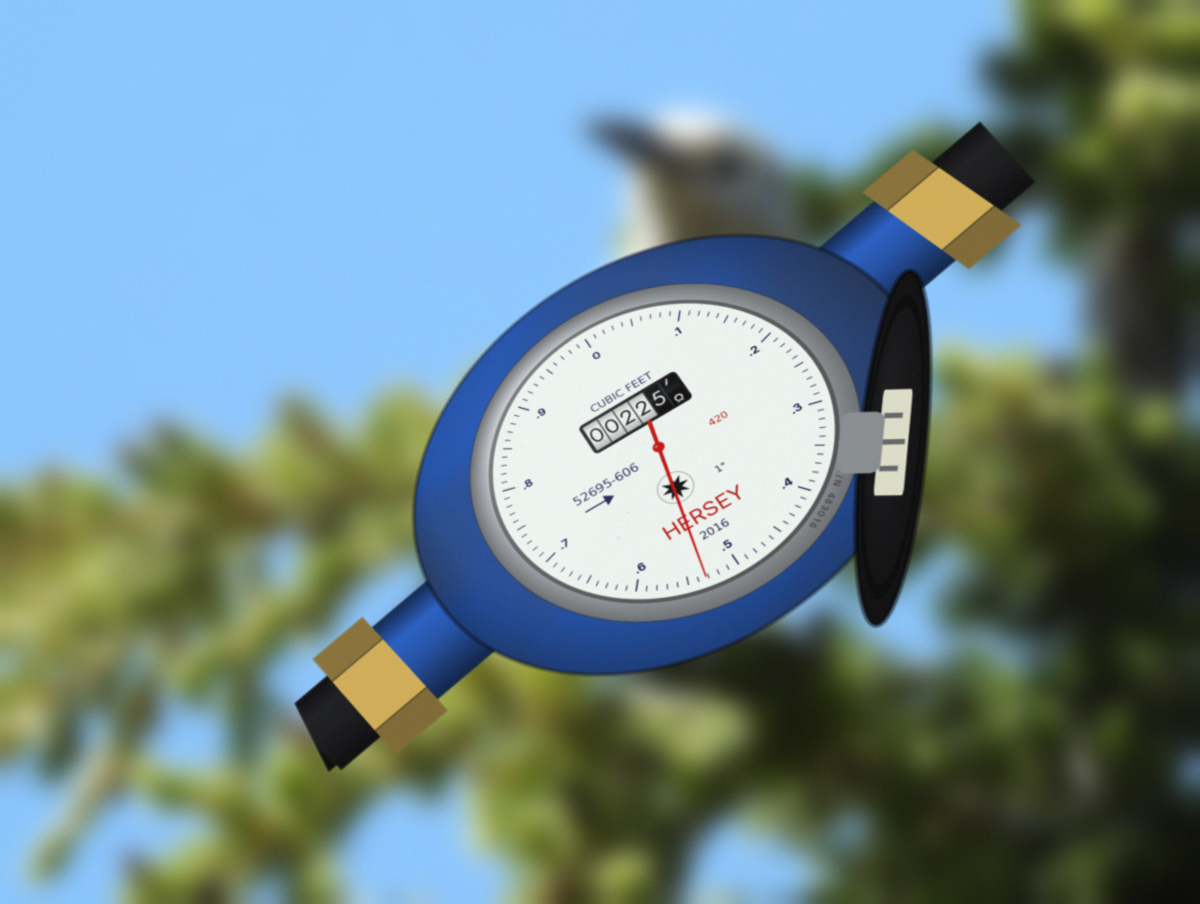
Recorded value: 2257.53 ft³
